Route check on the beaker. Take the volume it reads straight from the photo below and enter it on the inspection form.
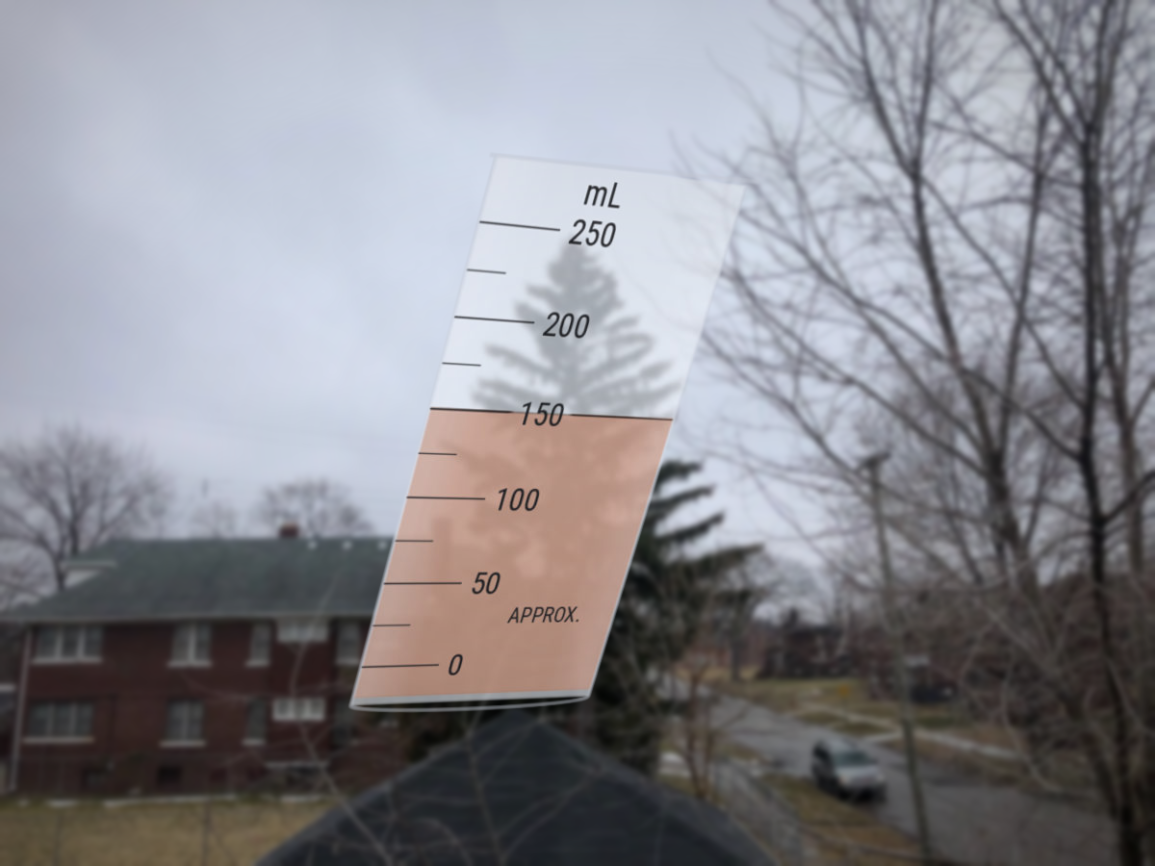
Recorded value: 150 mL
